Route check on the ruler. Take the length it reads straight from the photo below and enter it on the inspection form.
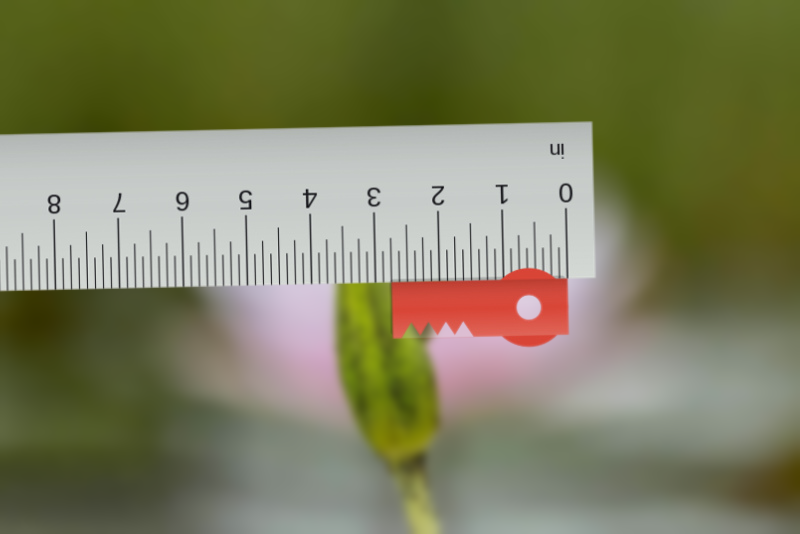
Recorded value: 2.75 in
